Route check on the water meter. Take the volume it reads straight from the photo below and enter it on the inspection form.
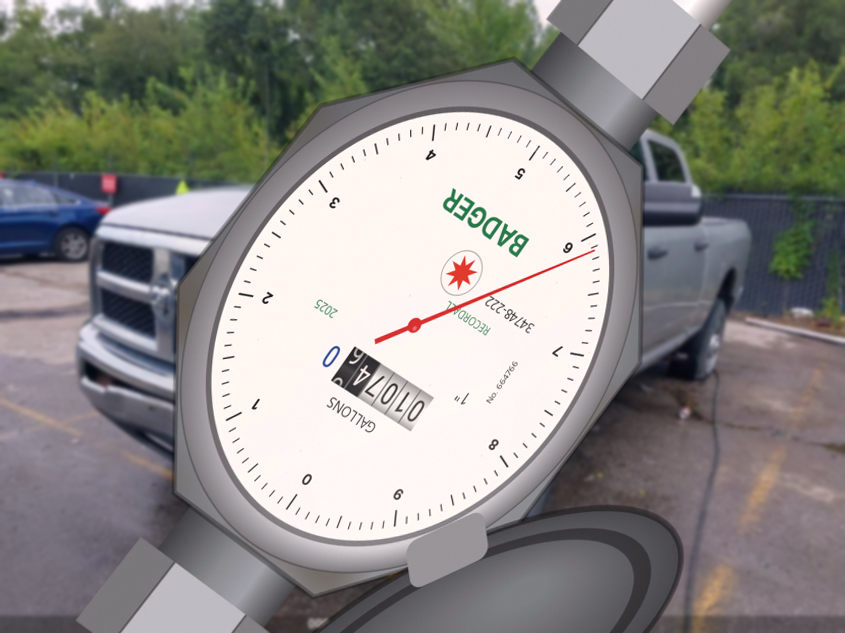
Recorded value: 107456.1 gal
